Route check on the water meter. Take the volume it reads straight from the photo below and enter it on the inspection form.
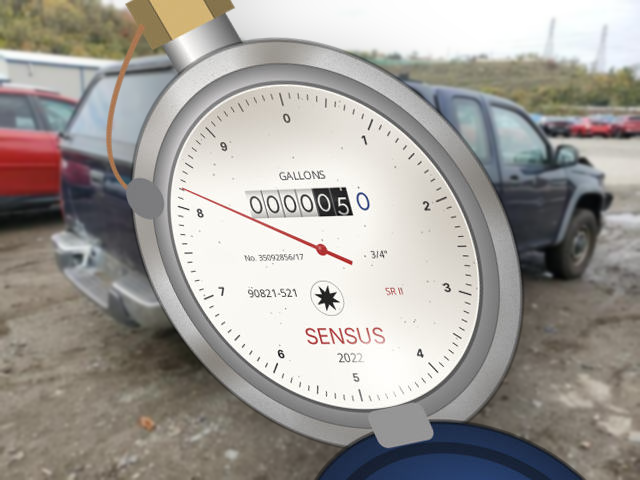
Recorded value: 48.2 gal
